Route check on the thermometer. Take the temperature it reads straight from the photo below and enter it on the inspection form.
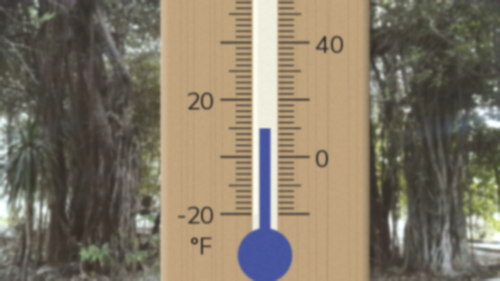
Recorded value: 10 °F
